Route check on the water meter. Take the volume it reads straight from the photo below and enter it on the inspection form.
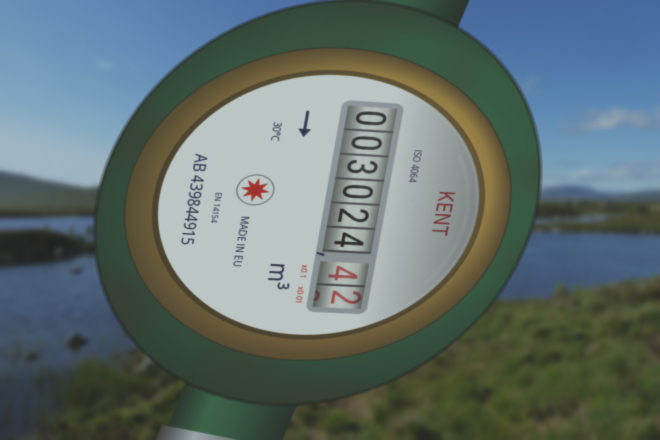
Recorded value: 3024.42 m³
